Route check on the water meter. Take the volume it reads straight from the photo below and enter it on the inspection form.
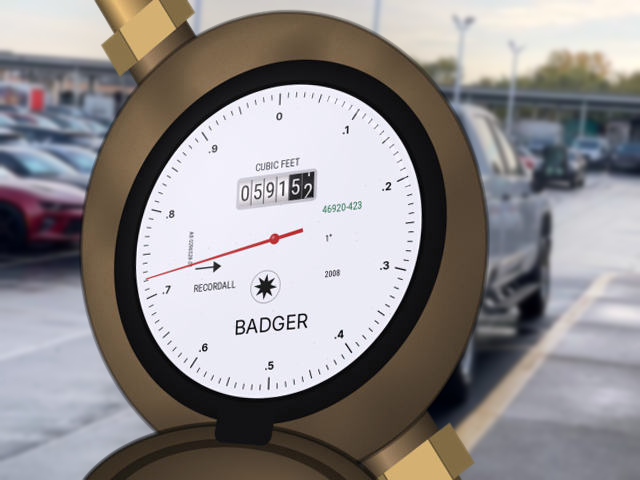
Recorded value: 59151.72 ft³
